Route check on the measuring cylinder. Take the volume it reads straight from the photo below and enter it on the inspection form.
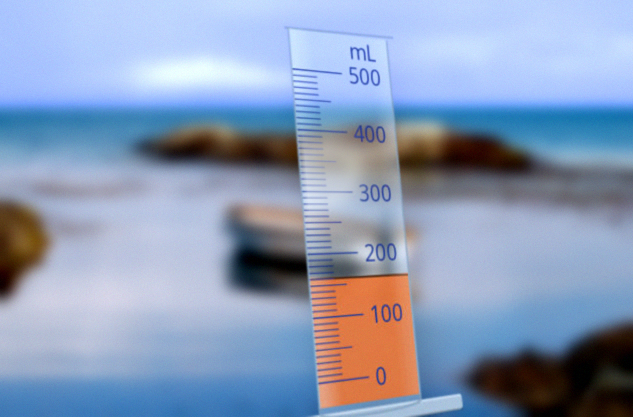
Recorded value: 160 mL
